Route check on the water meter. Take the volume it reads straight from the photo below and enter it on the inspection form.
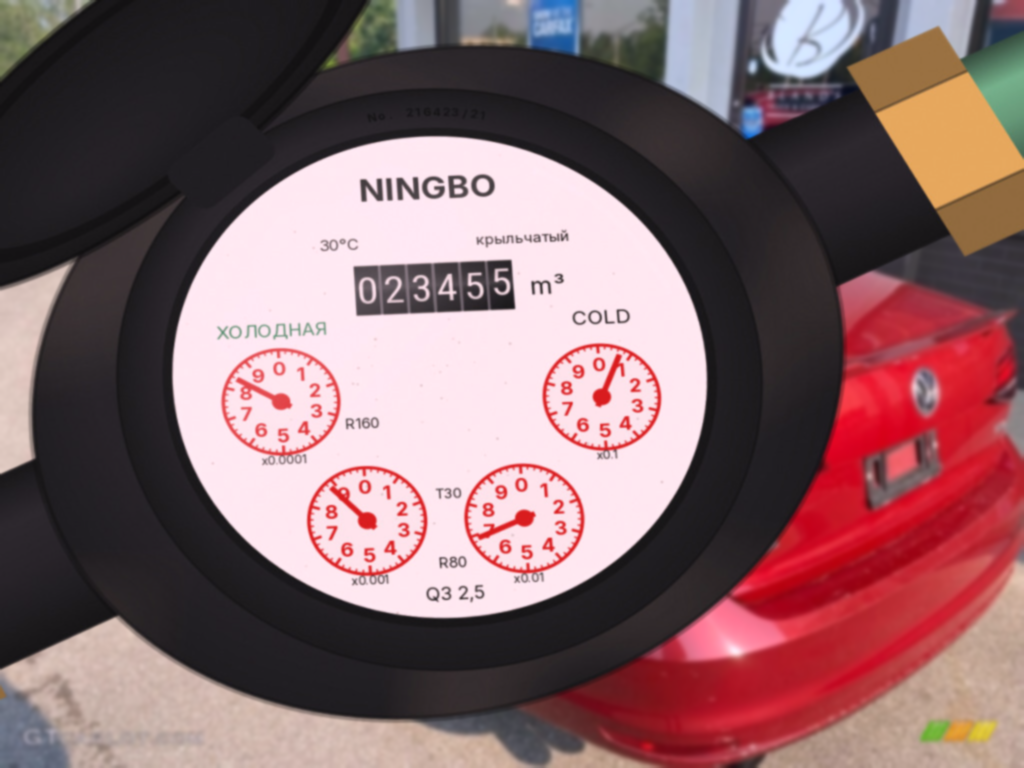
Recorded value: 23455.0688 m³
